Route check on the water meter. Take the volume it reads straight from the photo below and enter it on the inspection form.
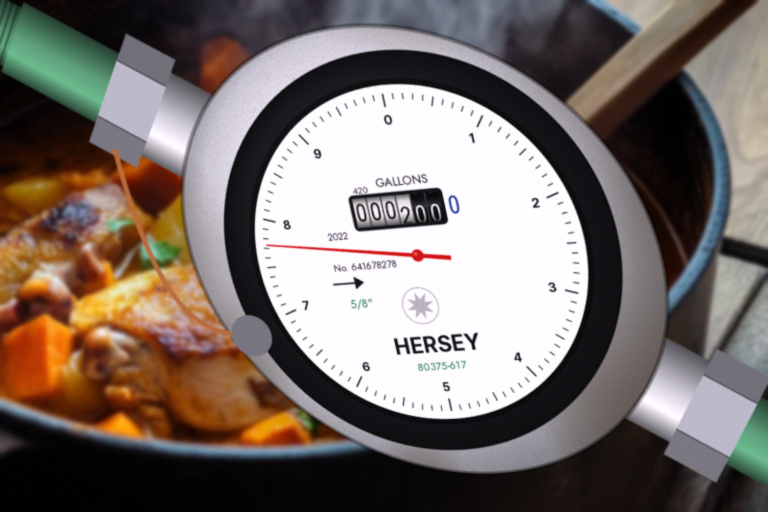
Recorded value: 1997.7 gal
